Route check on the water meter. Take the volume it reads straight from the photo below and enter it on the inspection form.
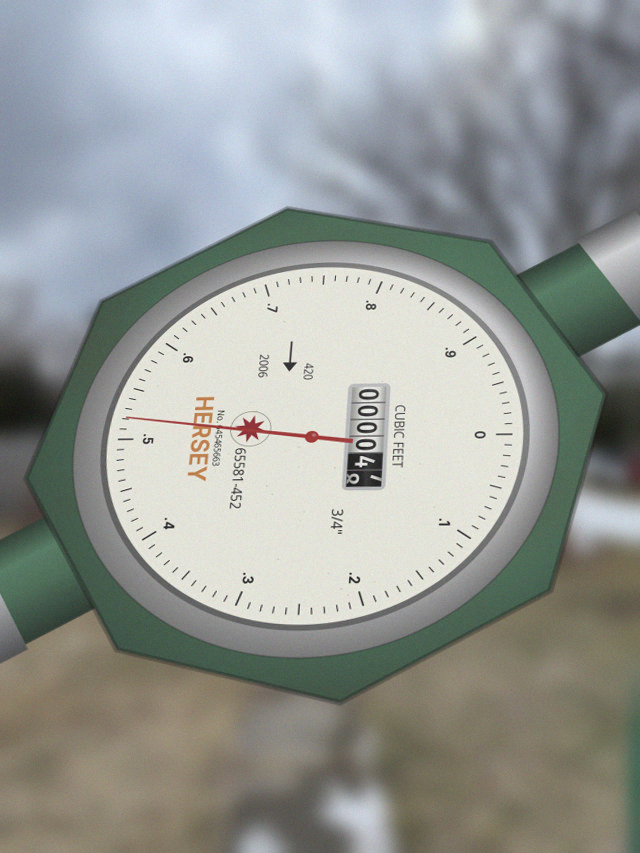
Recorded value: 47.52 ft³
